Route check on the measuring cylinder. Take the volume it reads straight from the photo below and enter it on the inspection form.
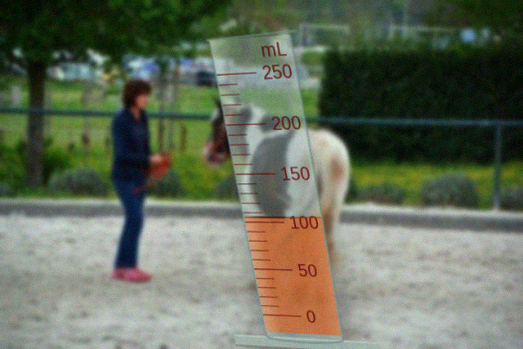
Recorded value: 105 mL
